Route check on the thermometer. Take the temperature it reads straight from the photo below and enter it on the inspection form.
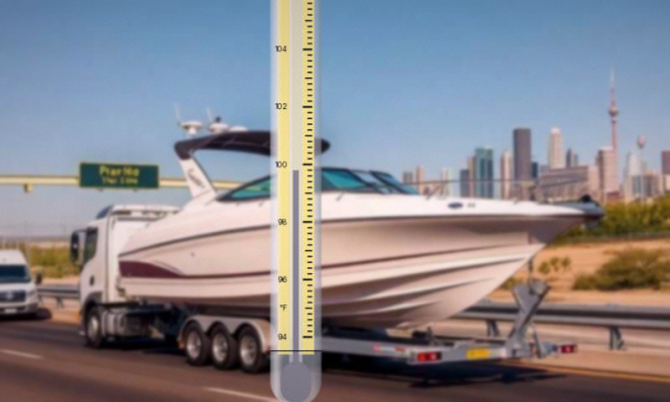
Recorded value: 99.8 °F
